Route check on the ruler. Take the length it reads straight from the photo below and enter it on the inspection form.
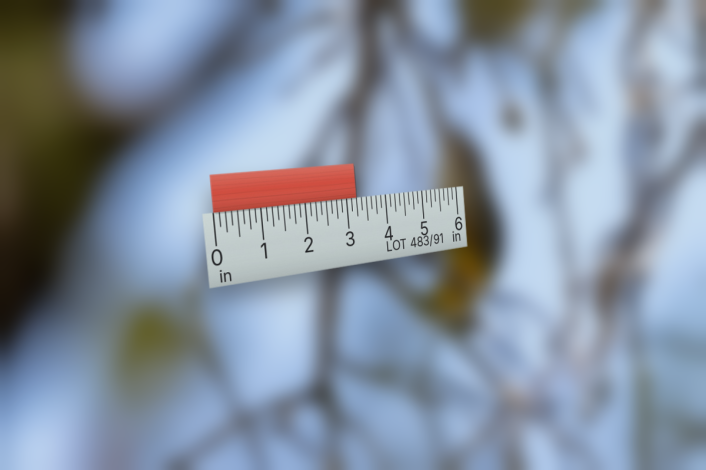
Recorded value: 3.25 in
